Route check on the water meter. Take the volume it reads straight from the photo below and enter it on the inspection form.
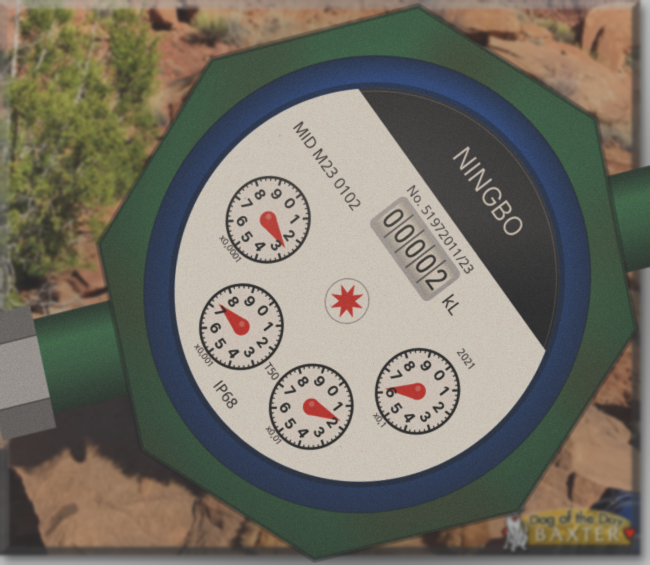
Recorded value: 2.6172 kL
